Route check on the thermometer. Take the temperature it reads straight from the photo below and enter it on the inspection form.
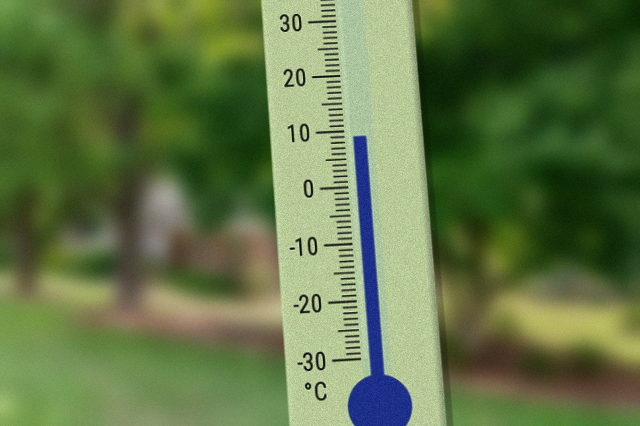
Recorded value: 9 °C
